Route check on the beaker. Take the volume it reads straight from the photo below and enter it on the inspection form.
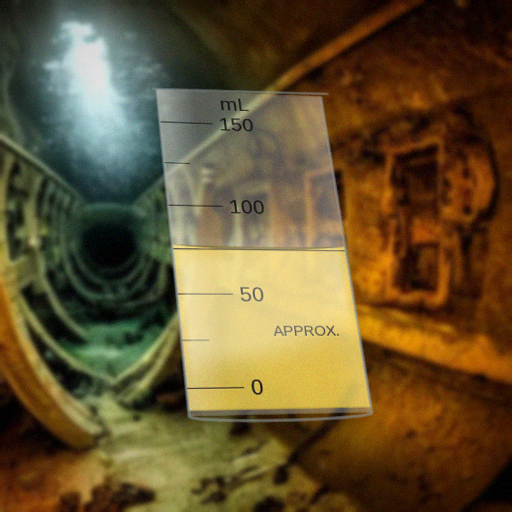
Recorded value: 75 mL
